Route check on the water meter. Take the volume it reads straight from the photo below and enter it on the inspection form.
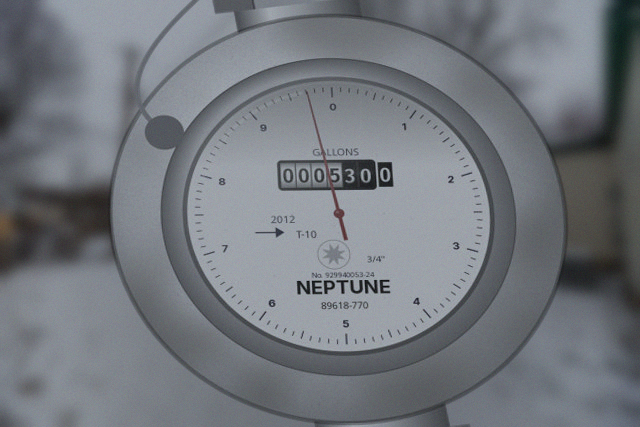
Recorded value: 5299.7 gal
